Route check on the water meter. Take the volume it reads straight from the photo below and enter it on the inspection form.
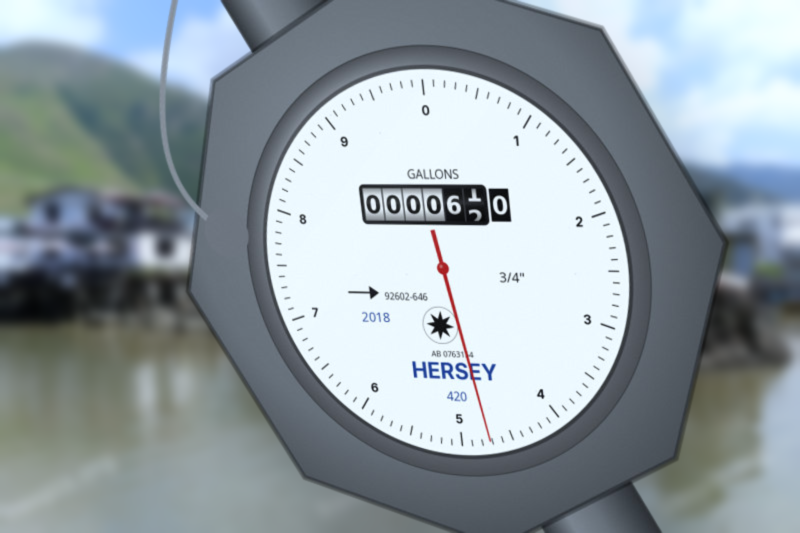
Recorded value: 614.7 gal
